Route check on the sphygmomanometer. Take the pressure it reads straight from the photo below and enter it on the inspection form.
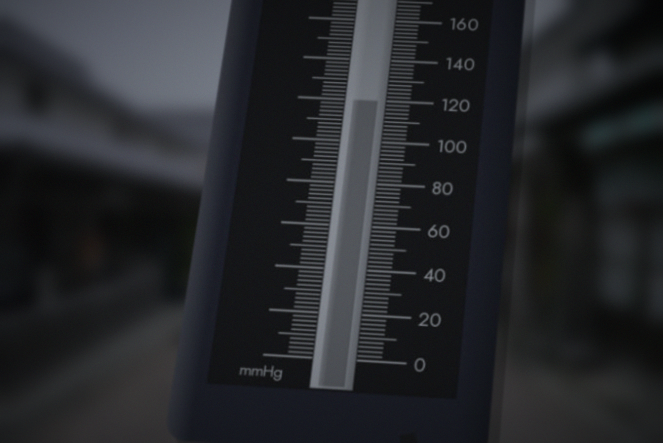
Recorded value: 120 mmHg
